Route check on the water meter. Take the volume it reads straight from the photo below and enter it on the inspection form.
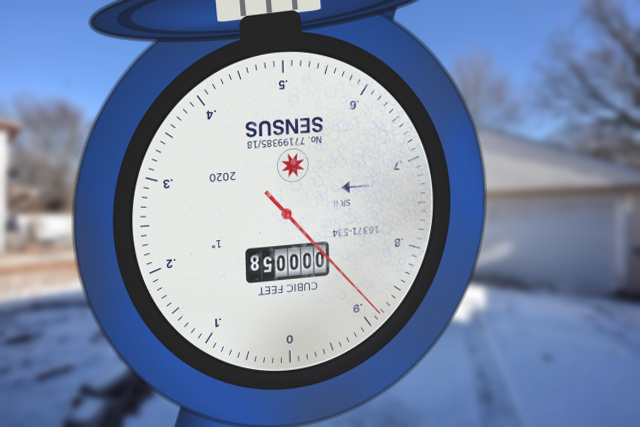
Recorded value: 57.88 ft³
